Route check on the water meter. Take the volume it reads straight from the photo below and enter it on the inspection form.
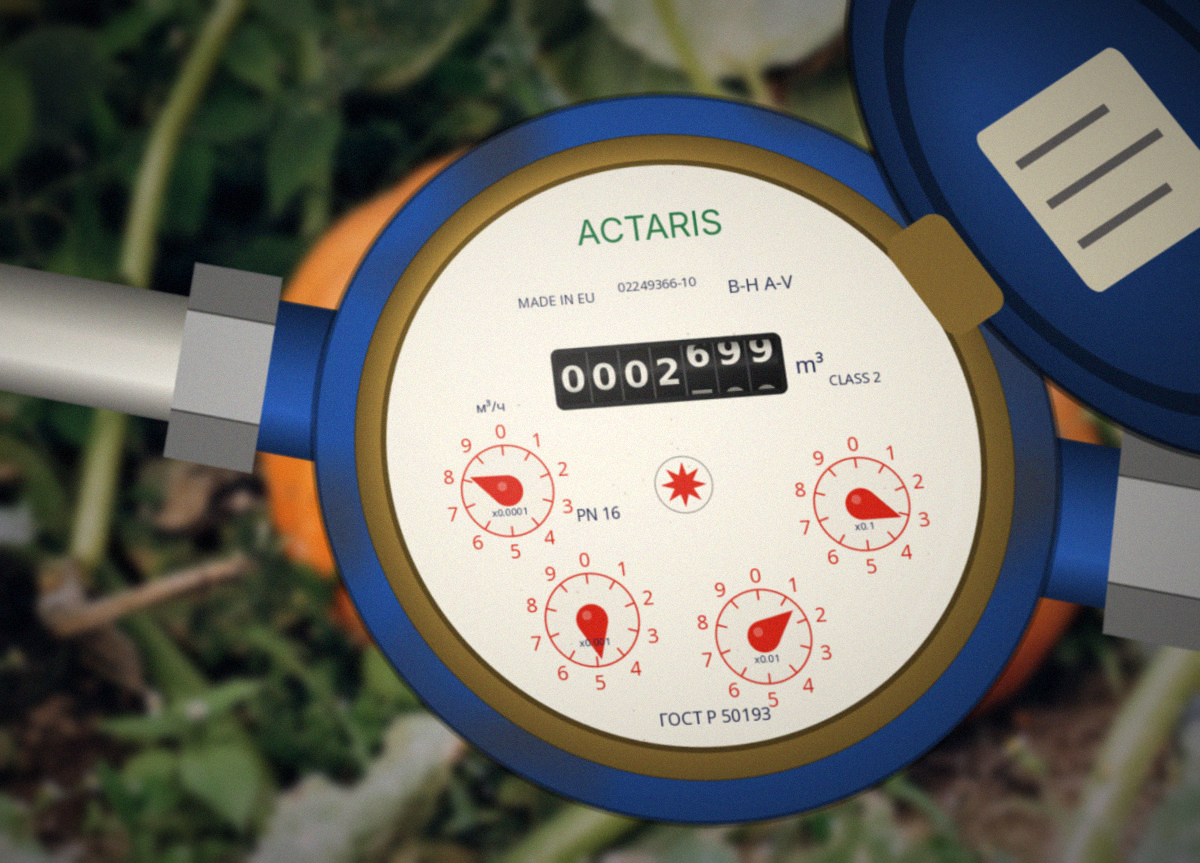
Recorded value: 2699.3148 m³
